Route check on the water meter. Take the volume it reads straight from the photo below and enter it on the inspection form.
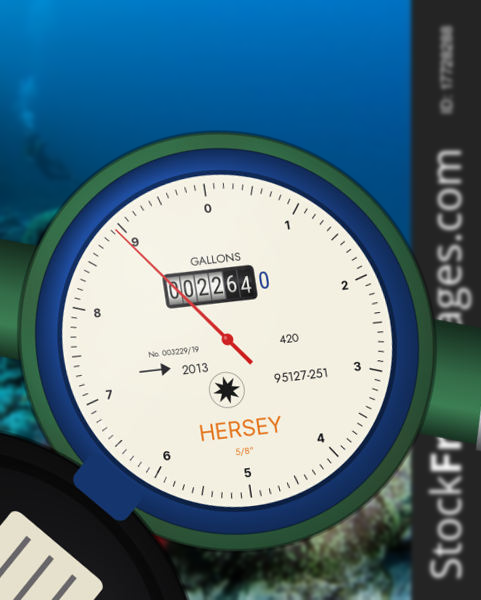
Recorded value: 22638.9 gal
